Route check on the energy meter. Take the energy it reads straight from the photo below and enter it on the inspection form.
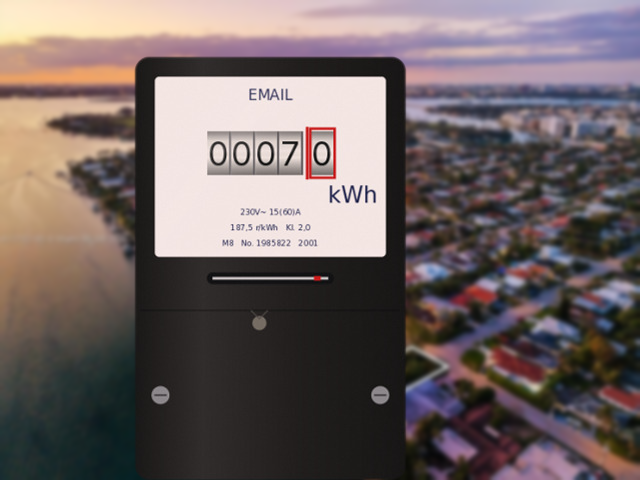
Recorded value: 7.0 kWh
